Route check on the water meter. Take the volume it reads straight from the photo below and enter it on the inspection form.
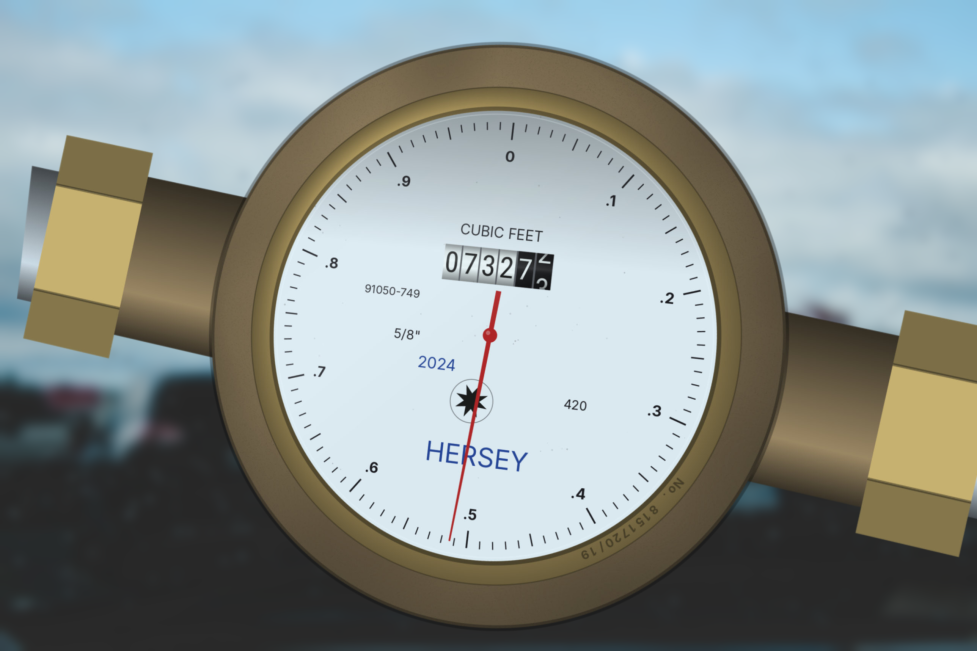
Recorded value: 73272.51 ft³
